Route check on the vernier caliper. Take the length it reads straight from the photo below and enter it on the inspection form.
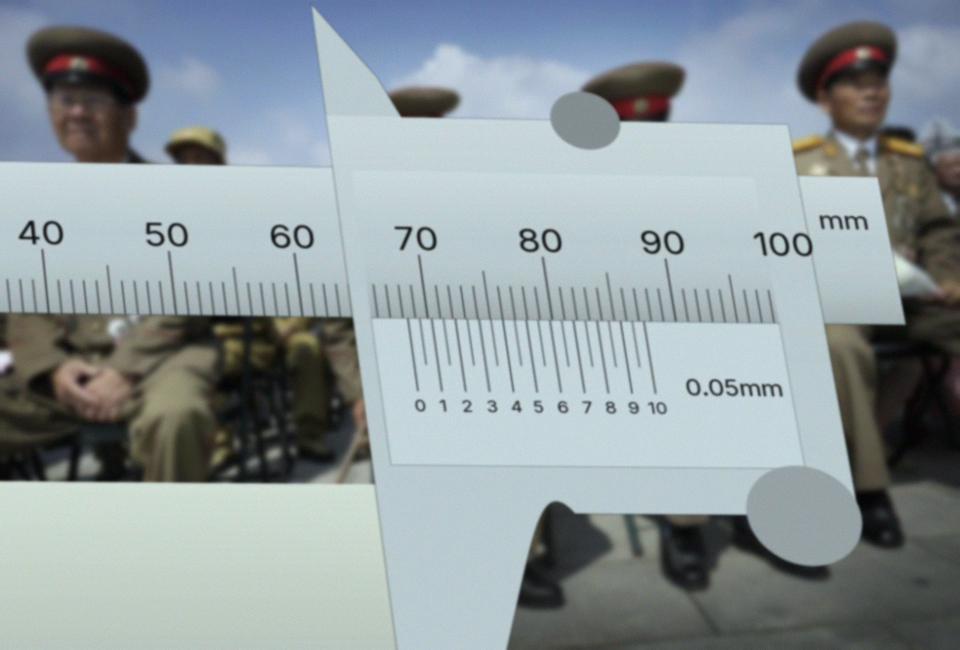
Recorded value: 68.4 mm
